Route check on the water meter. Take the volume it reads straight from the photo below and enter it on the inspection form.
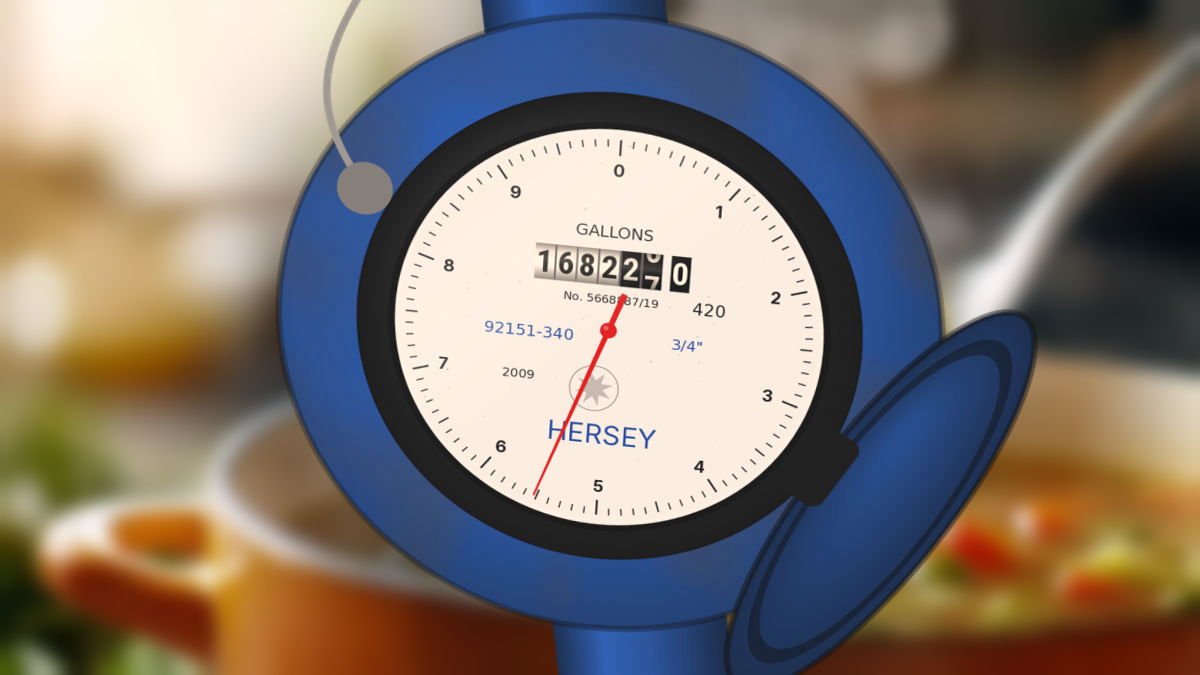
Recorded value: 1682265.5 gal
